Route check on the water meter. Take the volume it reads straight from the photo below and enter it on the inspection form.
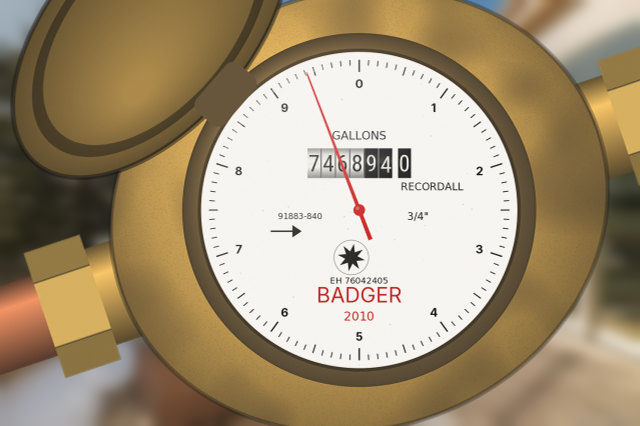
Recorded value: 7468939.4 gal
